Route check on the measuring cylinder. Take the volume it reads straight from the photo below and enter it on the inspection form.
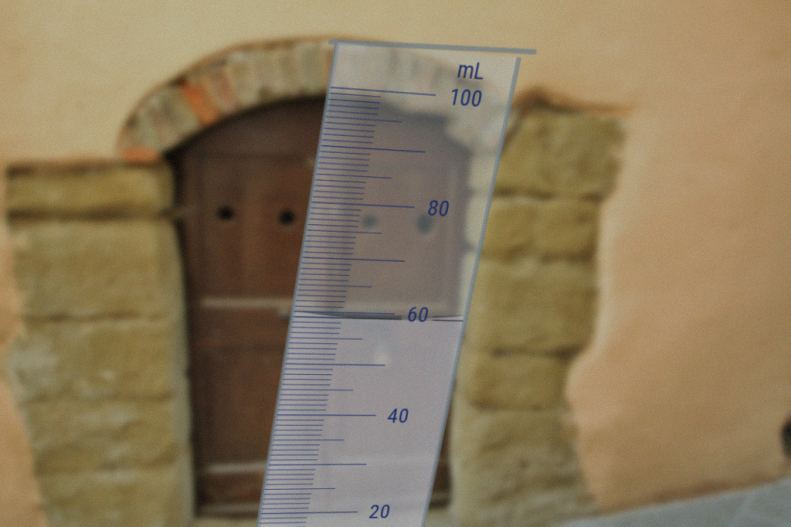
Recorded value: 59 mL
